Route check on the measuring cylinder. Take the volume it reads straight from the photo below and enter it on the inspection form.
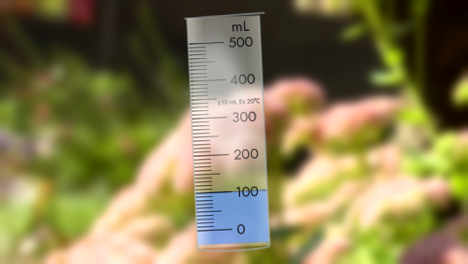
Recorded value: 100 mL
